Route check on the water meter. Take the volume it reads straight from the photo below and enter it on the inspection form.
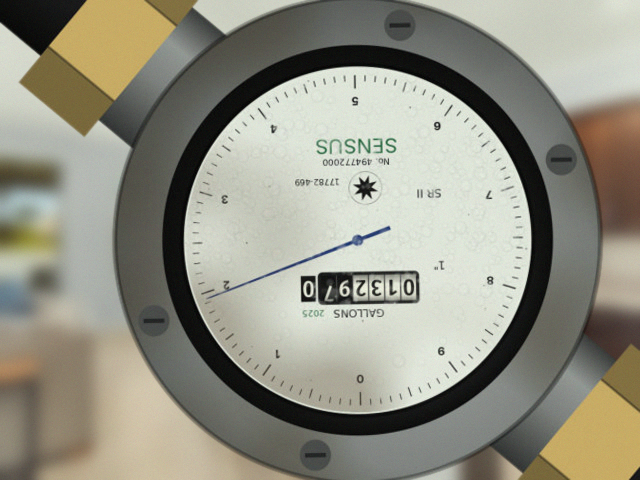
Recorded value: 132971.9 gal
